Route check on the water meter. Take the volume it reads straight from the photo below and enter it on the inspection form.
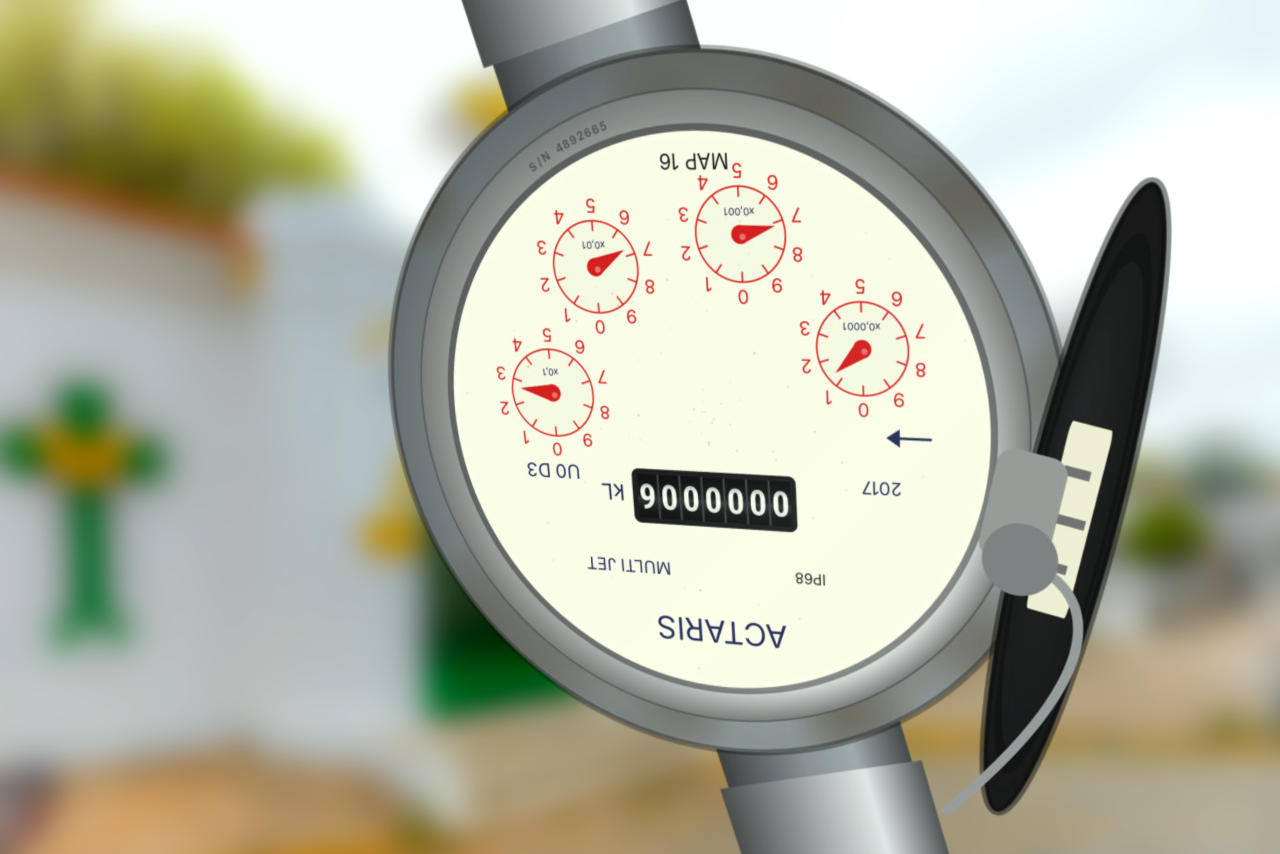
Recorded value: 6.2671 kL
